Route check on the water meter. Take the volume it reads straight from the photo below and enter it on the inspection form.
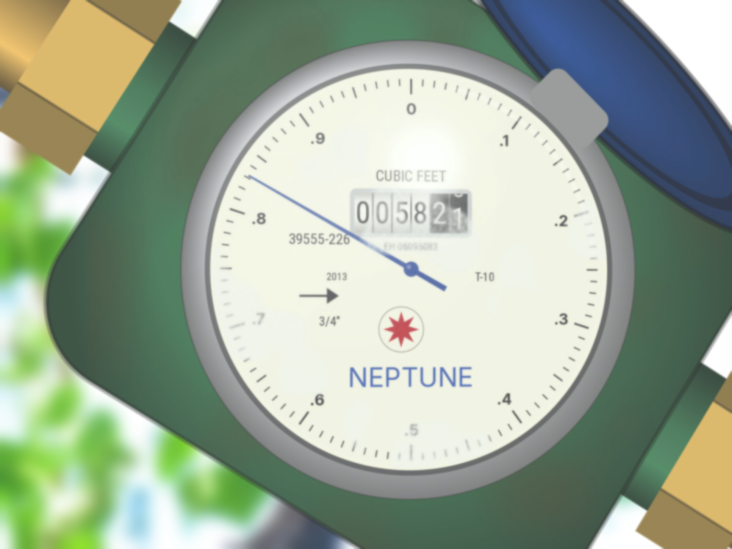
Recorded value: 5820.83 ft³
